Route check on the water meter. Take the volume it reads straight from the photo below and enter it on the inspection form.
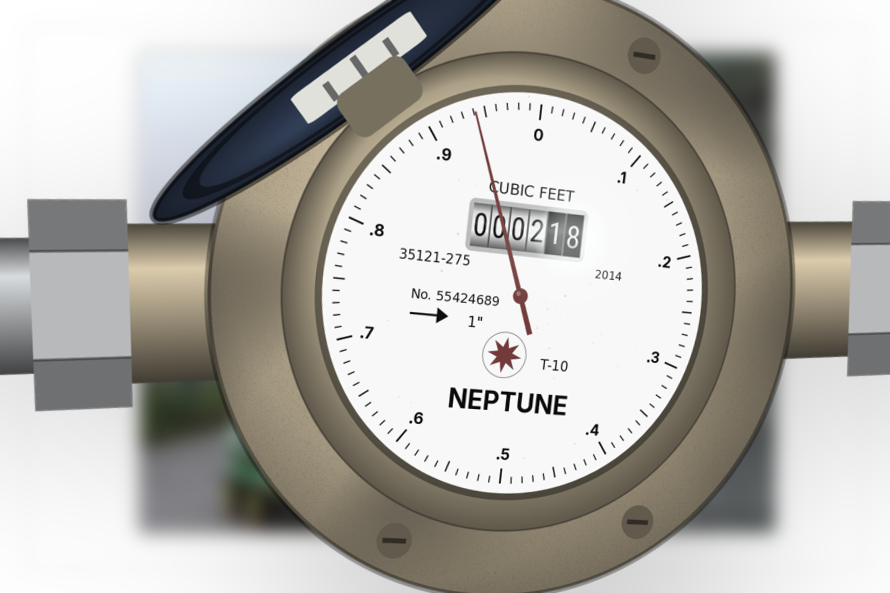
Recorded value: 217.94 ft³
